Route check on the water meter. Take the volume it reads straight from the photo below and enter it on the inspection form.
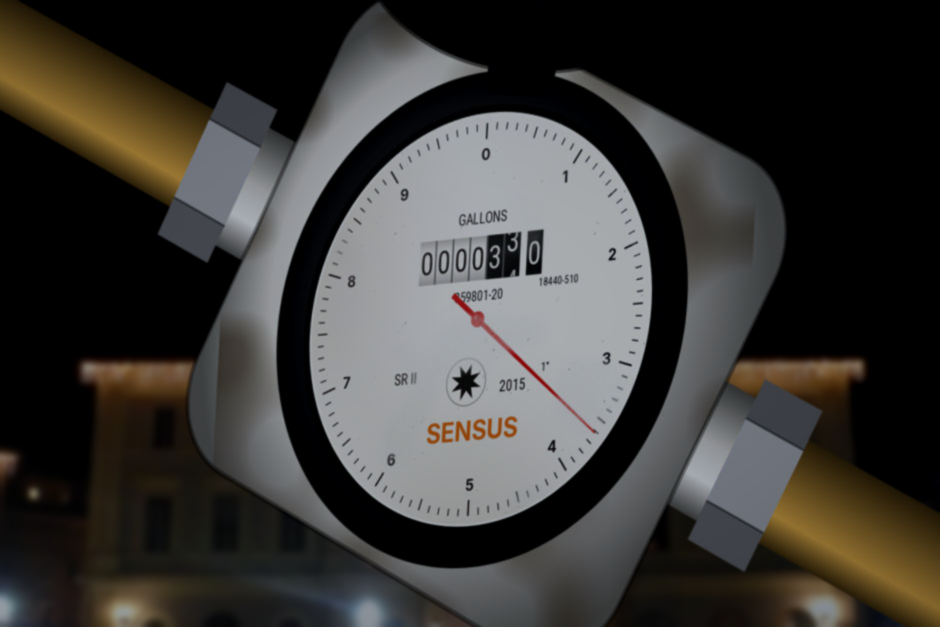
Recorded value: 333.6 gal
